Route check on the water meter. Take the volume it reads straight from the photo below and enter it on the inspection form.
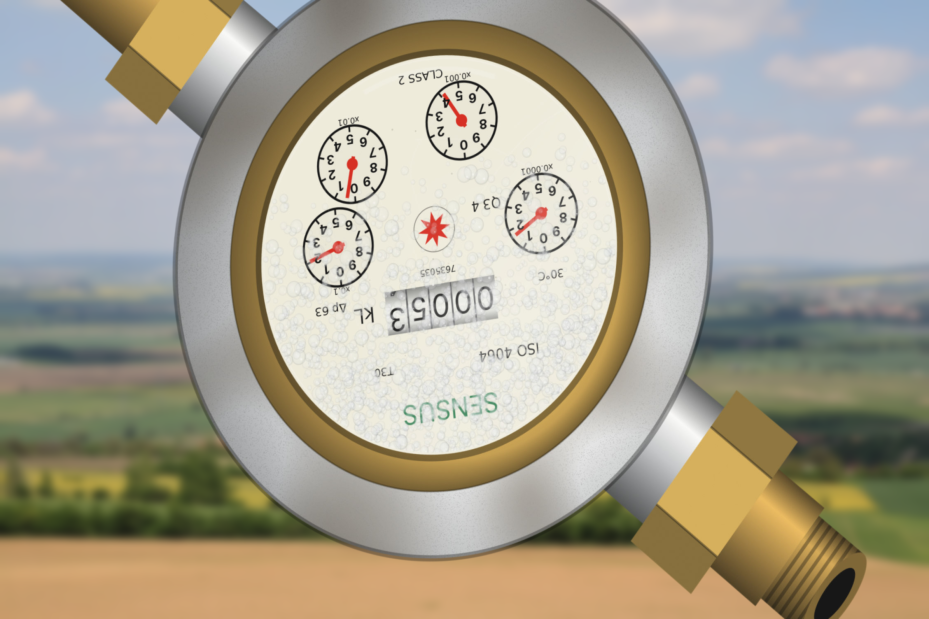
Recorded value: 53.2041 kL
